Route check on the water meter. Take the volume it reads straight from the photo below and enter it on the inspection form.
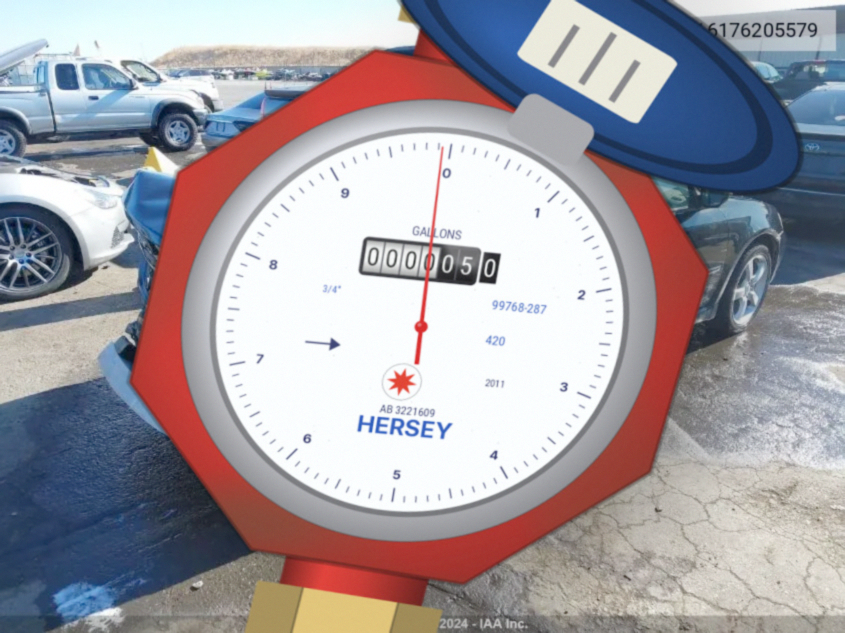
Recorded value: 49.9 gal
